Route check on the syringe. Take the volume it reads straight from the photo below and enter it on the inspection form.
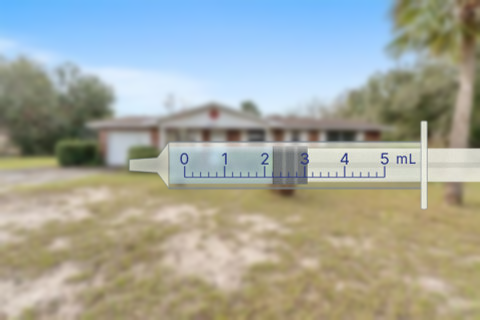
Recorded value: 2.2 mL
